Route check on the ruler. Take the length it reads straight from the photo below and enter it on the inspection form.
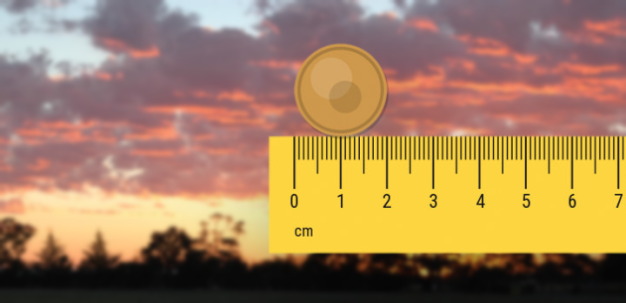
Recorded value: 2 cm
